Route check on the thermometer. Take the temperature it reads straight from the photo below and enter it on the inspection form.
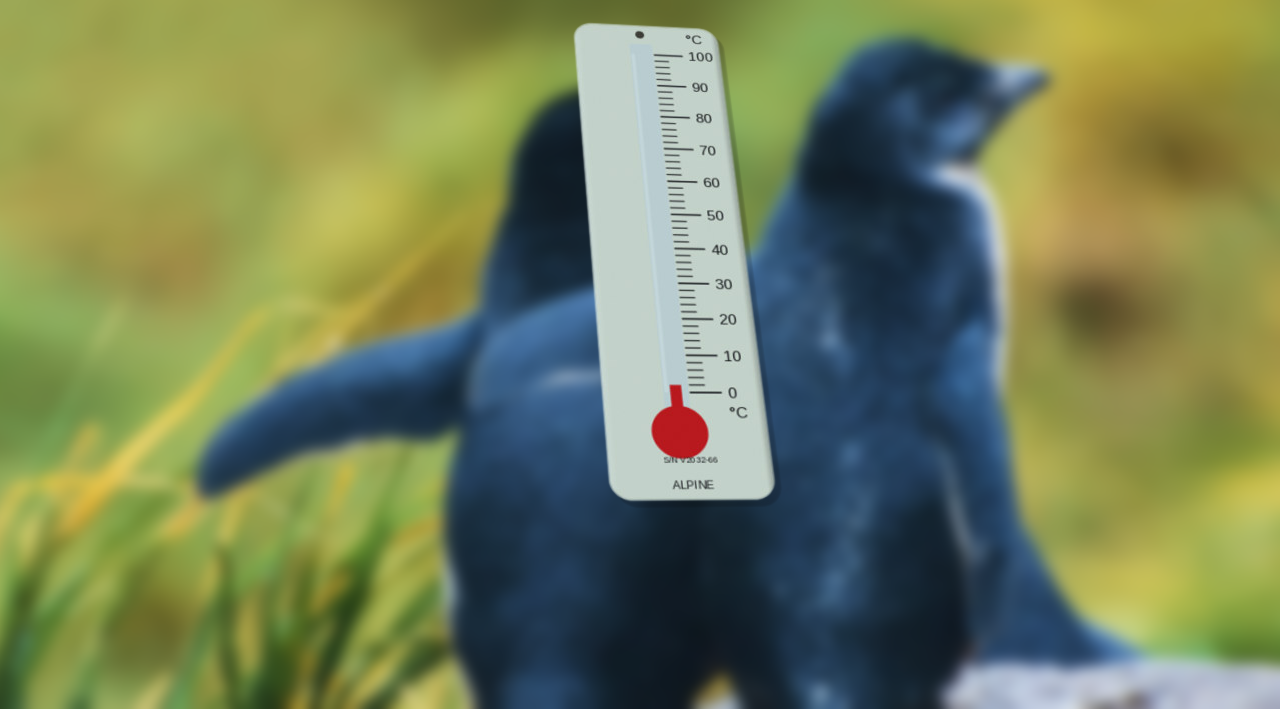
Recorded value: 2 °C
